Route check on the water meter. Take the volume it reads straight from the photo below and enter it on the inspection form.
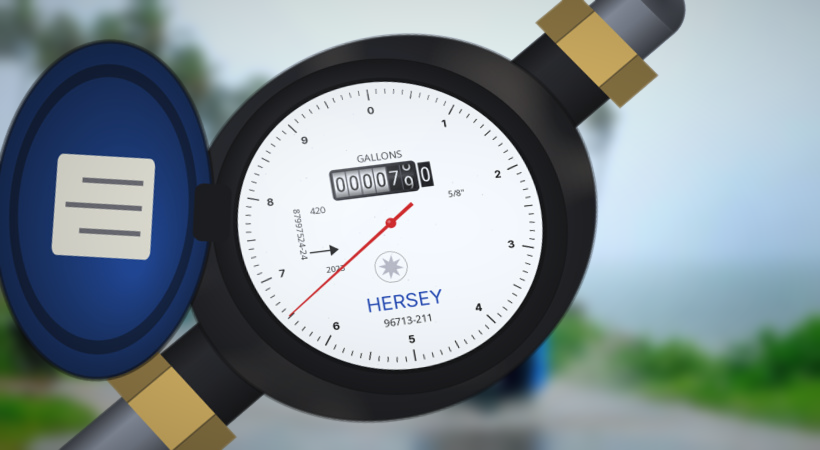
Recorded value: 786.5 gal
